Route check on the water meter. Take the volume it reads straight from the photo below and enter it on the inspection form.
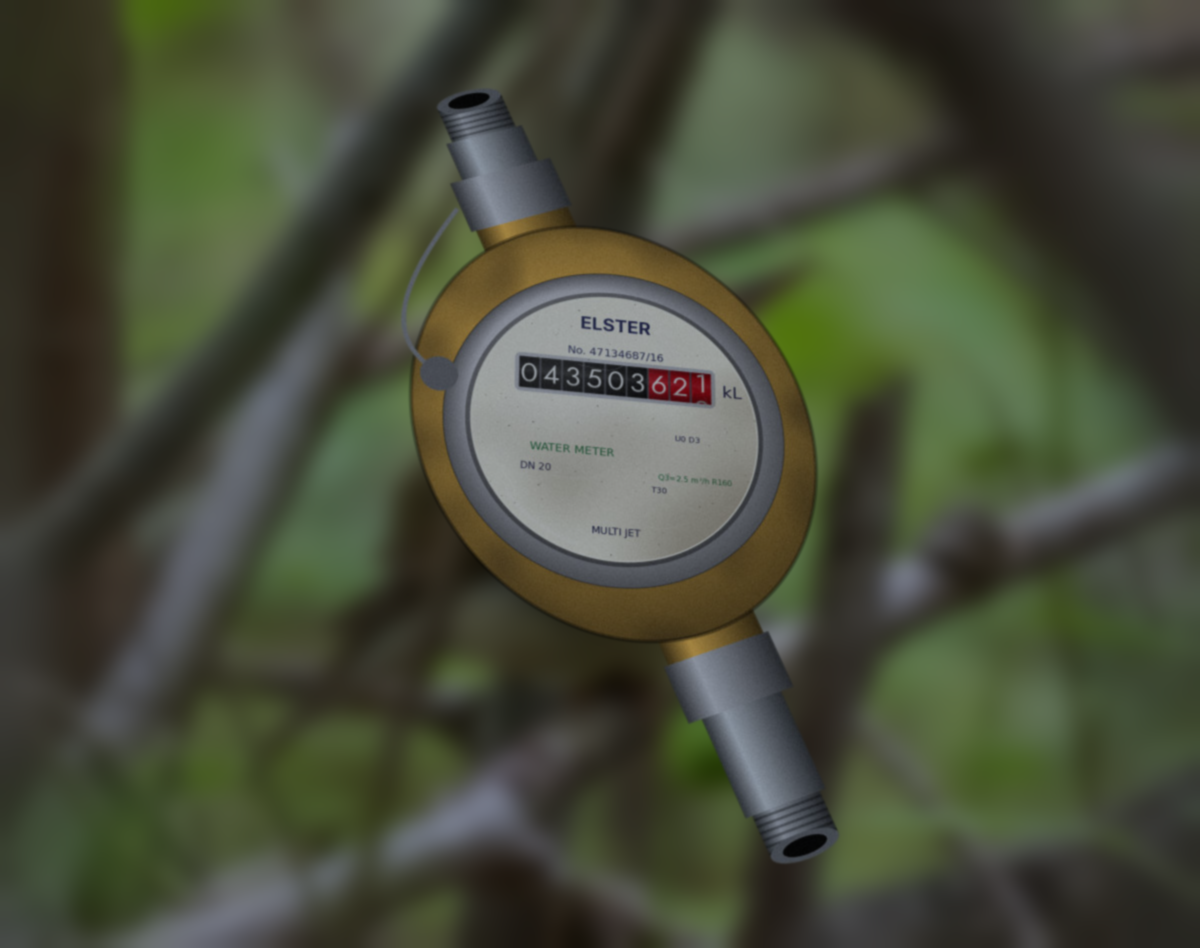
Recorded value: 43503.621 kL
